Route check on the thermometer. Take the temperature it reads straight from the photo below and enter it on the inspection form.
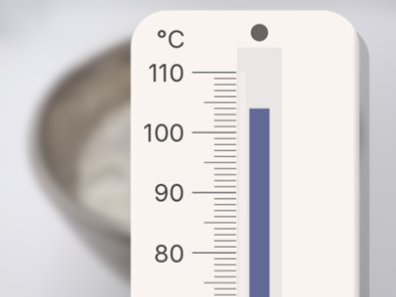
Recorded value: 104 °C
